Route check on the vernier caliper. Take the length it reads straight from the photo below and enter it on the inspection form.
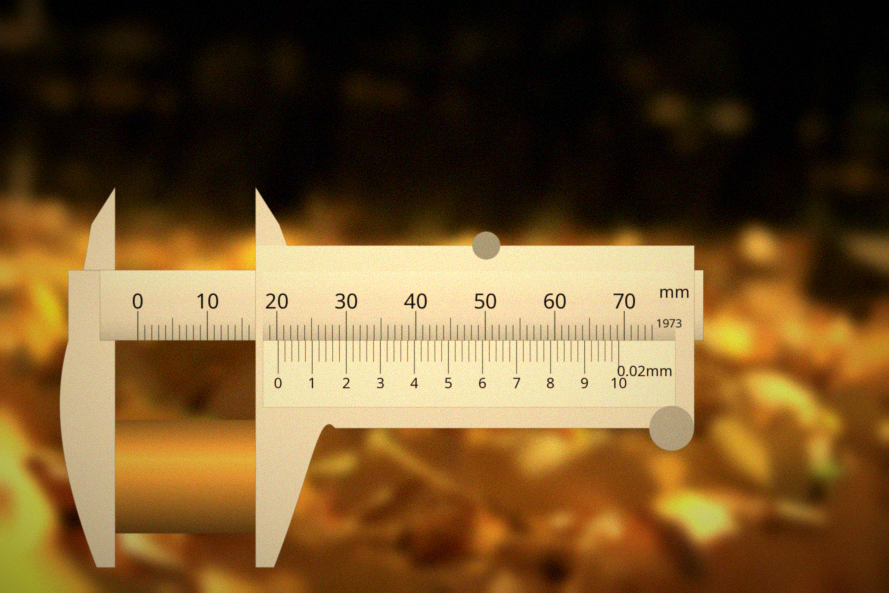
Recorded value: 20.2 mm
